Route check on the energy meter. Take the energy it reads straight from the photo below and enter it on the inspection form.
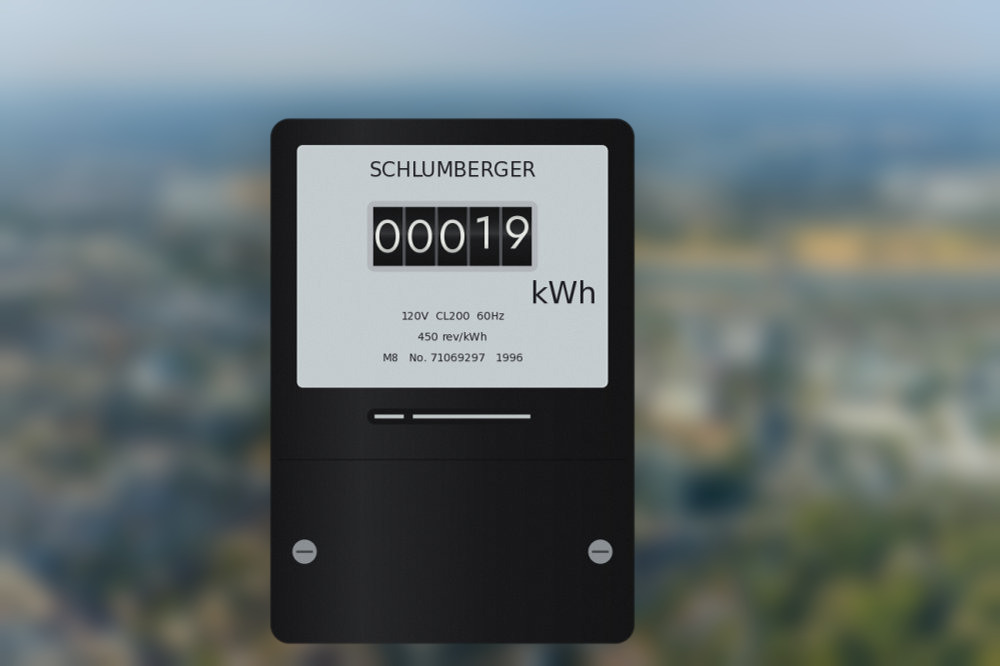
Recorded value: 19 kWh
